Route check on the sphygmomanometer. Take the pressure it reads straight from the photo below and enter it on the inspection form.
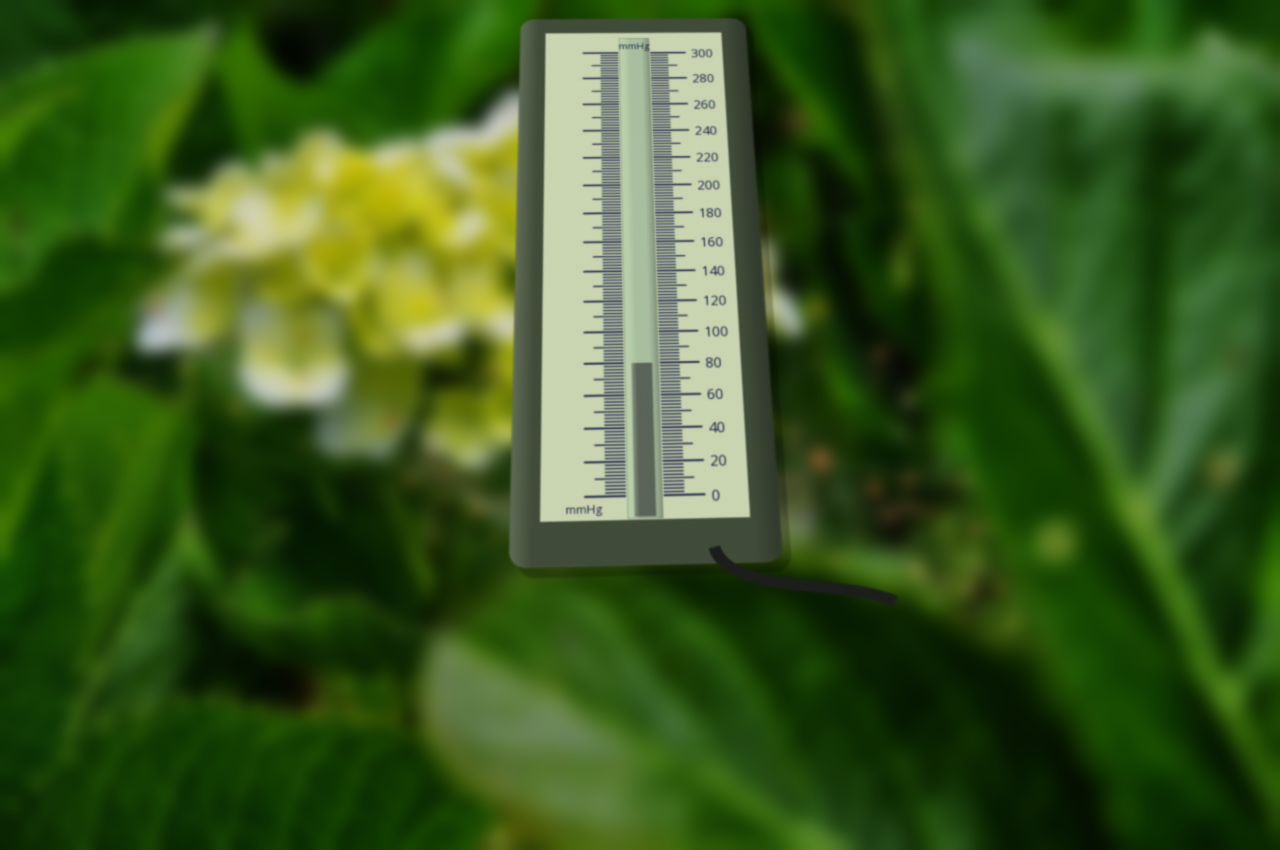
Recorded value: 80 mmHg
